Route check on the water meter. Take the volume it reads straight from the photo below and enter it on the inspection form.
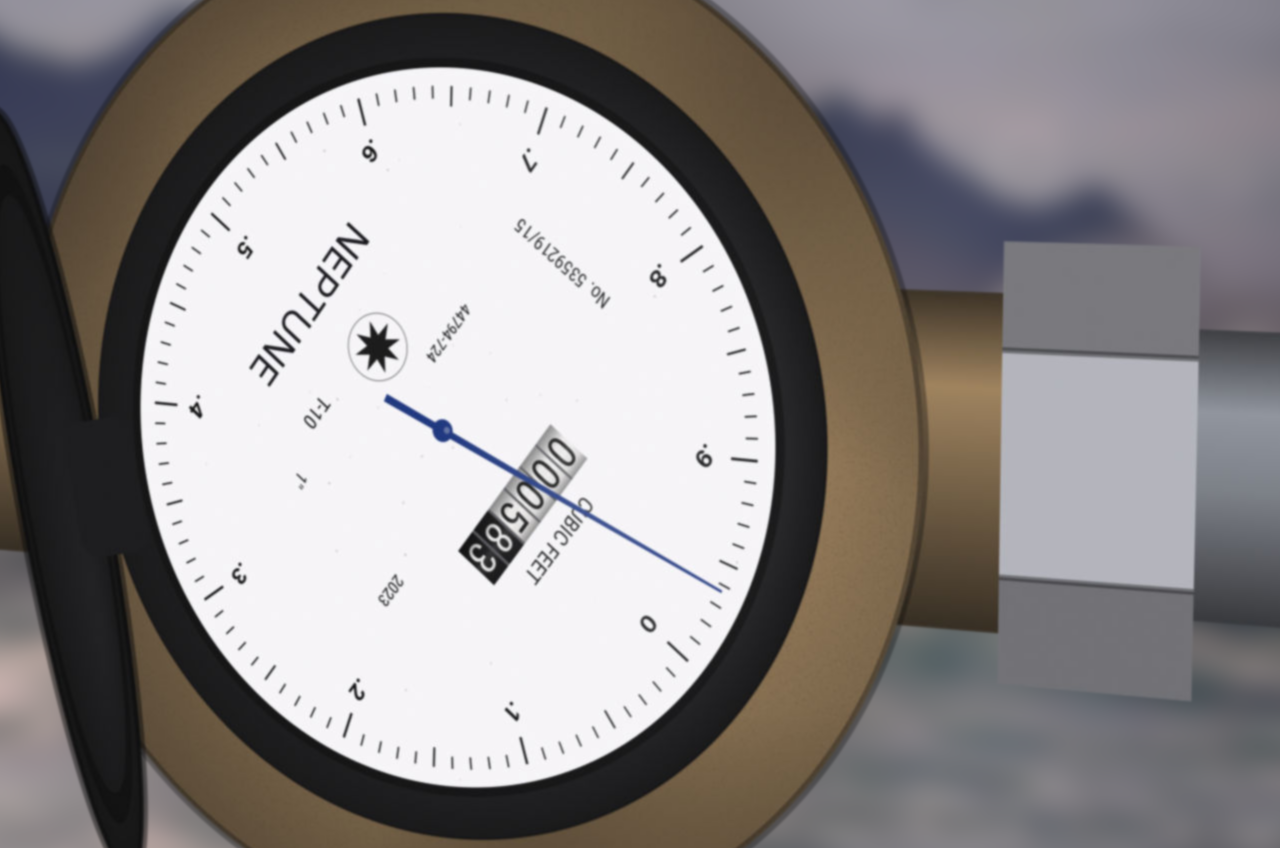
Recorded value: 582.96 ft³
